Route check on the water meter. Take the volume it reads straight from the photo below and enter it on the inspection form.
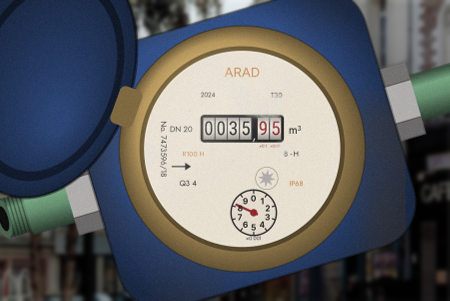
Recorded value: 35.958 m³
